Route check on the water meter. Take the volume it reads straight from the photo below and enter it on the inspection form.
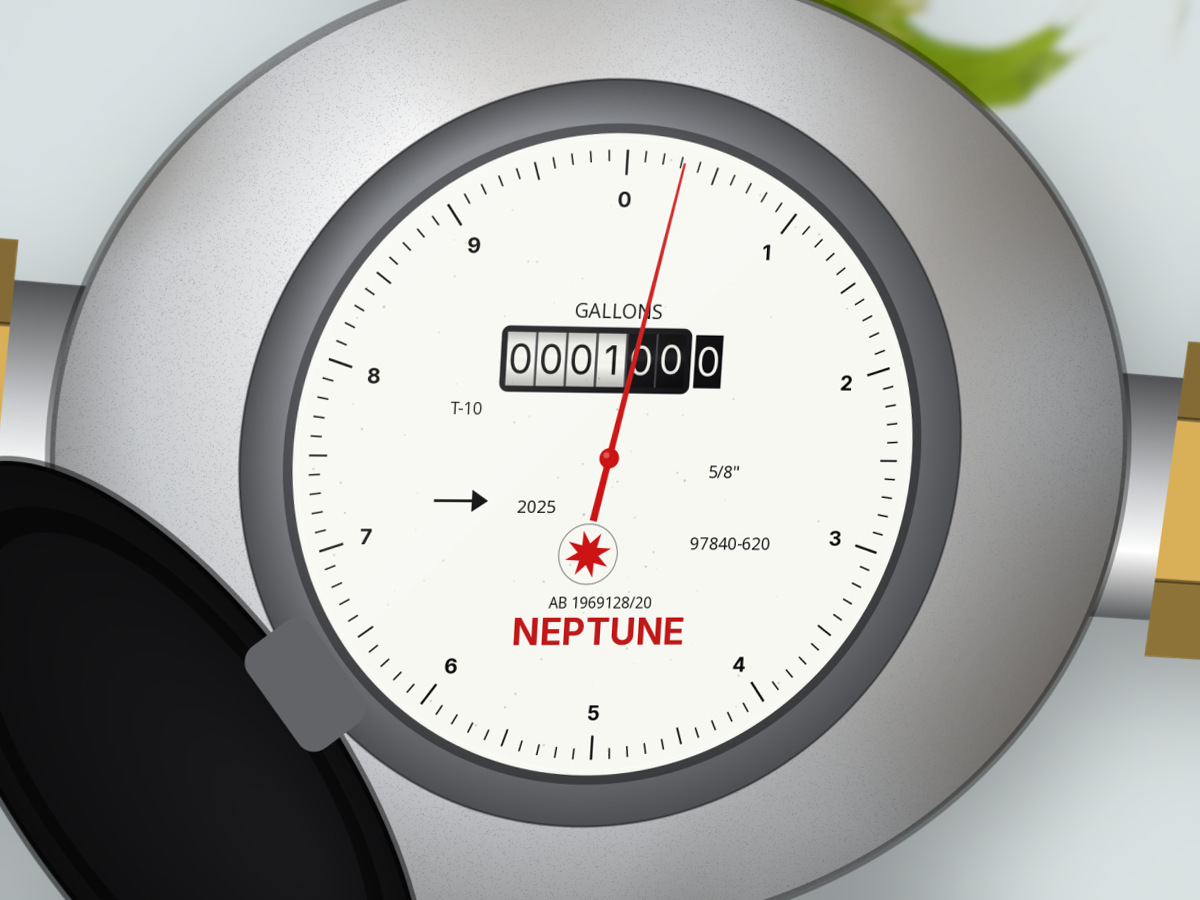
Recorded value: 1000.3 gal
